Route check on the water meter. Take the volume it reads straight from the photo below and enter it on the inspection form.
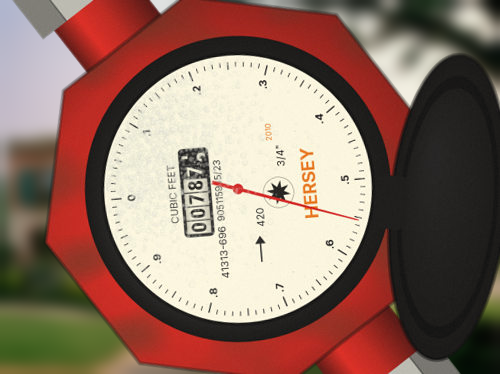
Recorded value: 7871.55 ft³
